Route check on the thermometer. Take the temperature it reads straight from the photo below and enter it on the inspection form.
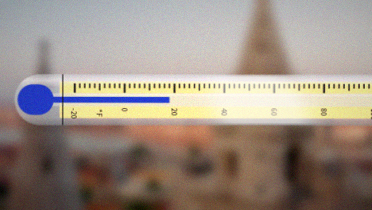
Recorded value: 18 °F
